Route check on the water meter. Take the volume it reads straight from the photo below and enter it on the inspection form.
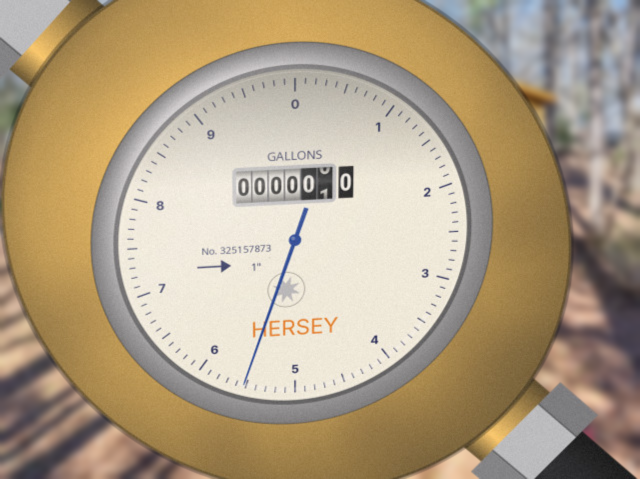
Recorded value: 5.5 gal
